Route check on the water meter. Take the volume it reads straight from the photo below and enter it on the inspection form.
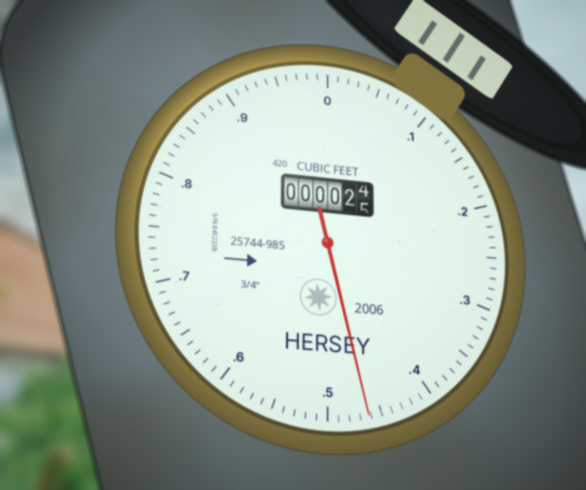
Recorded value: 24.46 ft³
